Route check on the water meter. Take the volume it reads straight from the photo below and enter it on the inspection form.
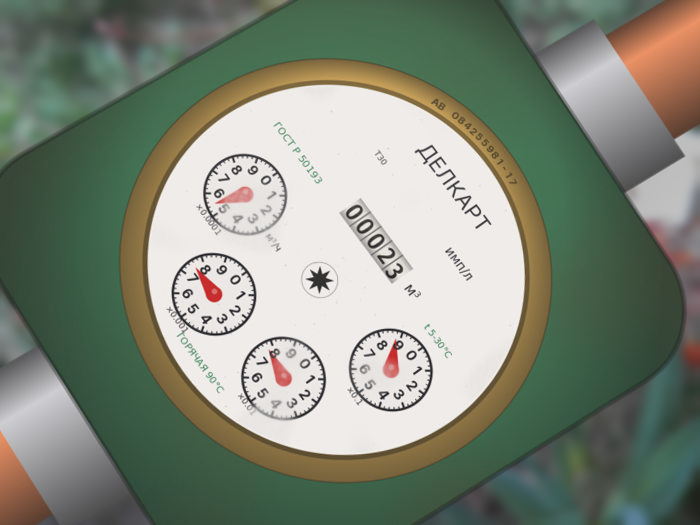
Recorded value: 22.8775 m³
